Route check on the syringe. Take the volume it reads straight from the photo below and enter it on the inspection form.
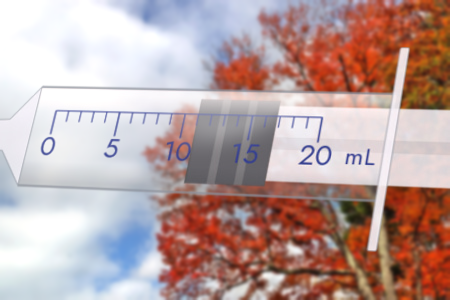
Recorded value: 11 mL
